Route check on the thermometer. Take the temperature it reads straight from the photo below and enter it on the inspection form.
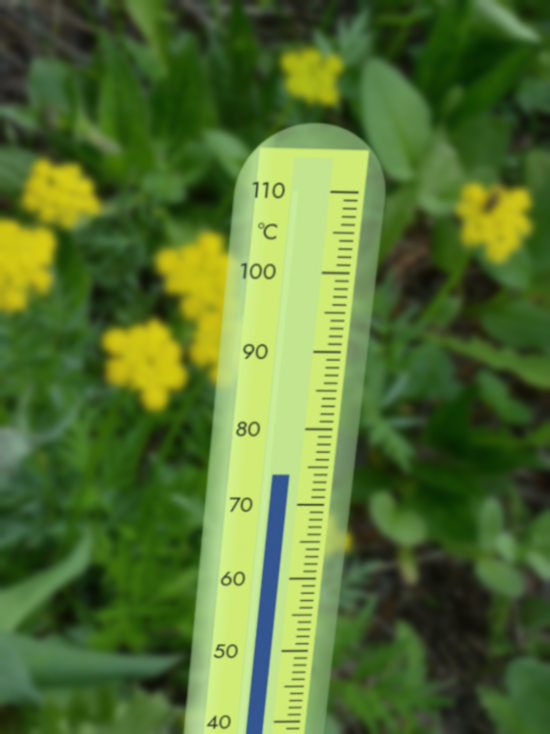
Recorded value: 74 °C
